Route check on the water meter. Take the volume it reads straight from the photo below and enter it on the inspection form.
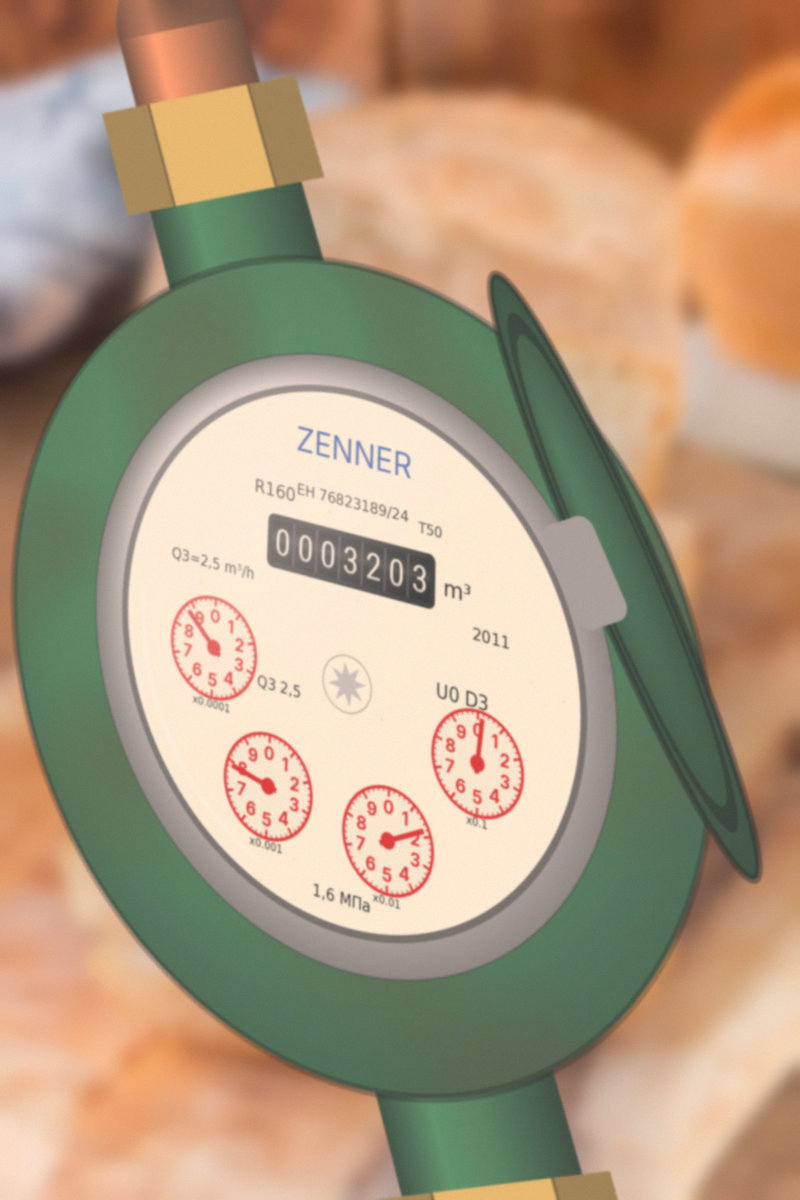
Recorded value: 3203.0178 m³
